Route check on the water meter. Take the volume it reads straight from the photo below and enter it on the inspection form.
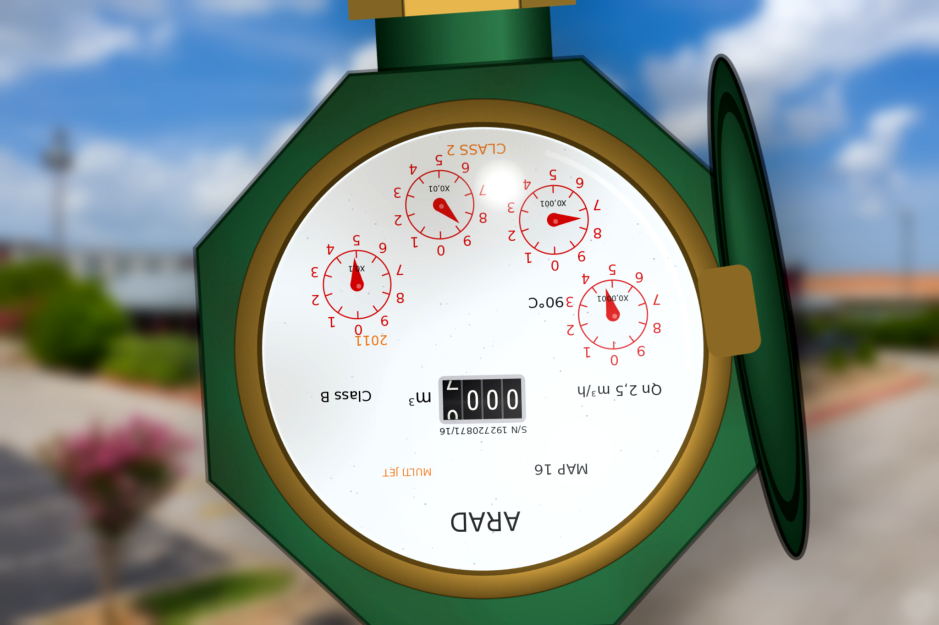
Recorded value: 6.4874 m³
